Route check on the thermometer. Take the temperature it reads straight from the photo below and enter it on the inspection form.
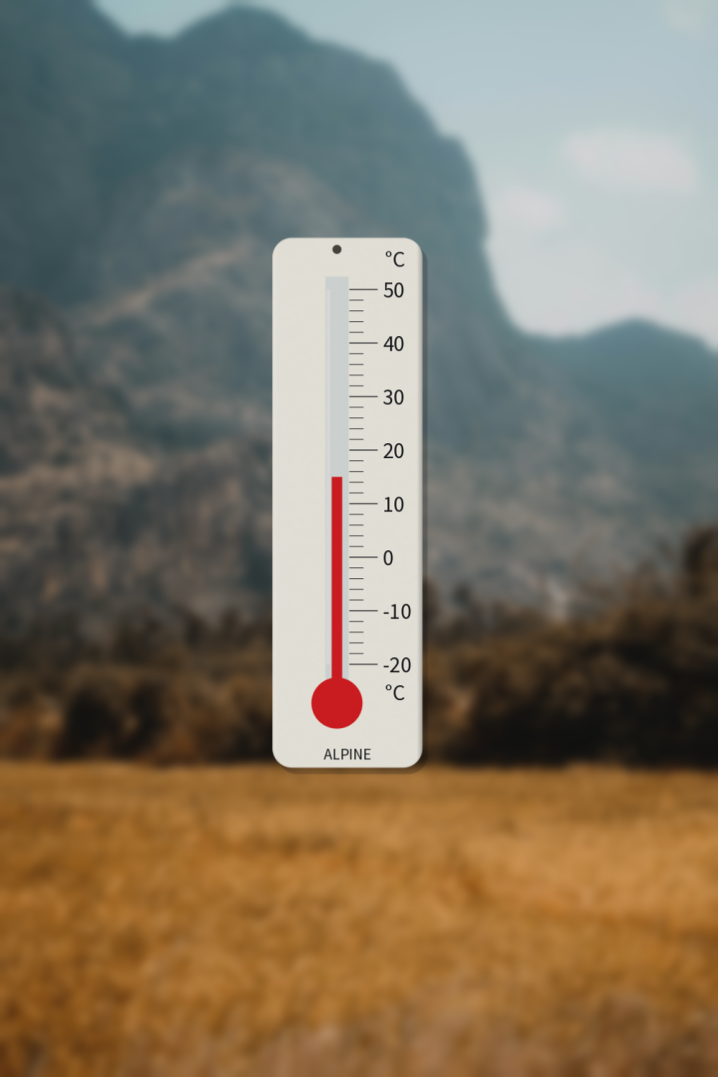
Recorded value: 15 °C
